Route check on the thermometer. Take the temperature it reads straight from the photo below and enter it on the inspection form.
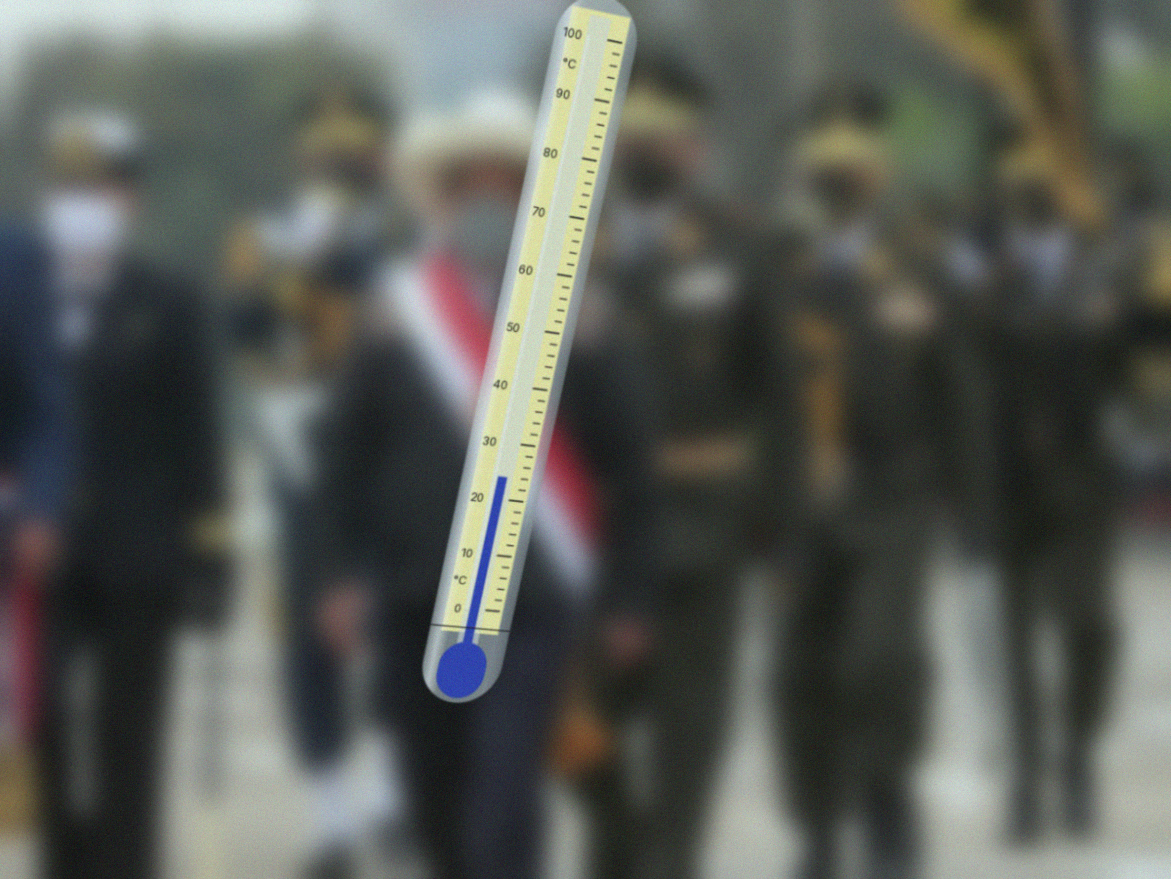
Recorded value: 24 °C
